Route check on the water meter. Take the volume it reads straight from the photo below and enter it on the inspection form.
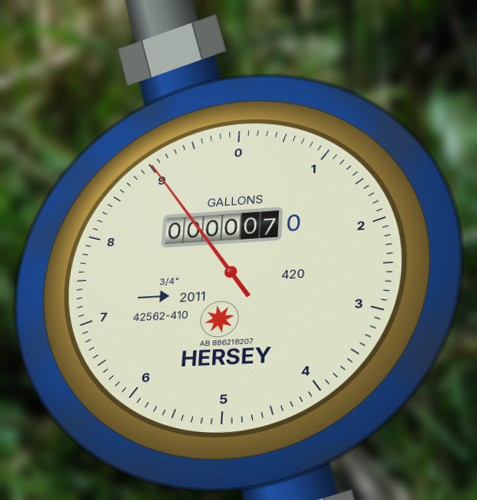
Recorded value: 69.0 gal
